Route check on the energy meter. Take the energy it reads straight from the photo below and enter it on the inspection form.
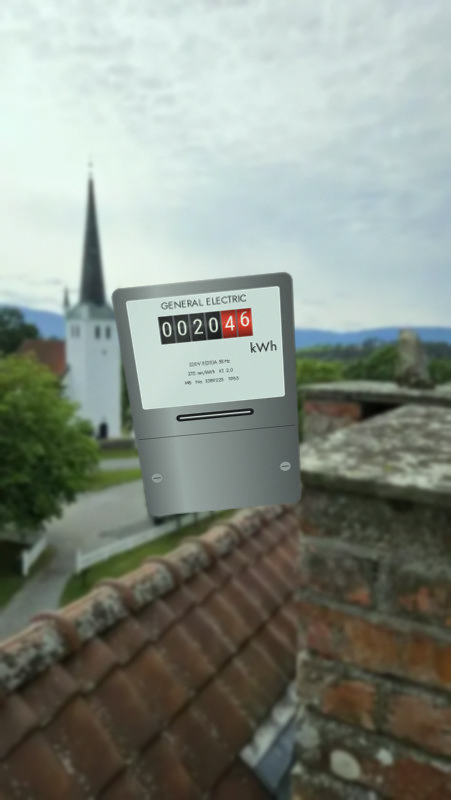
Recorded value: 20.46 kWh
